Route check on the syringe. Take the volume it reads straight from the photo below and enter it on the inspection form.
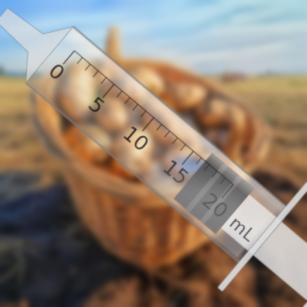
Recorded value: 16.5 mL
